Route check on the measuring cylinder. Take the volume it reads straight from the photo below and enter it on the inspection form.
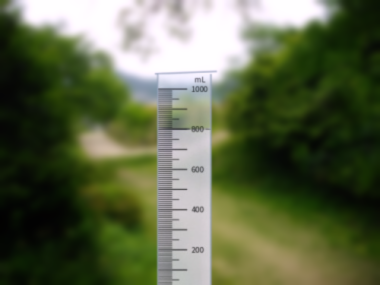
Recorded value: 800 mL
